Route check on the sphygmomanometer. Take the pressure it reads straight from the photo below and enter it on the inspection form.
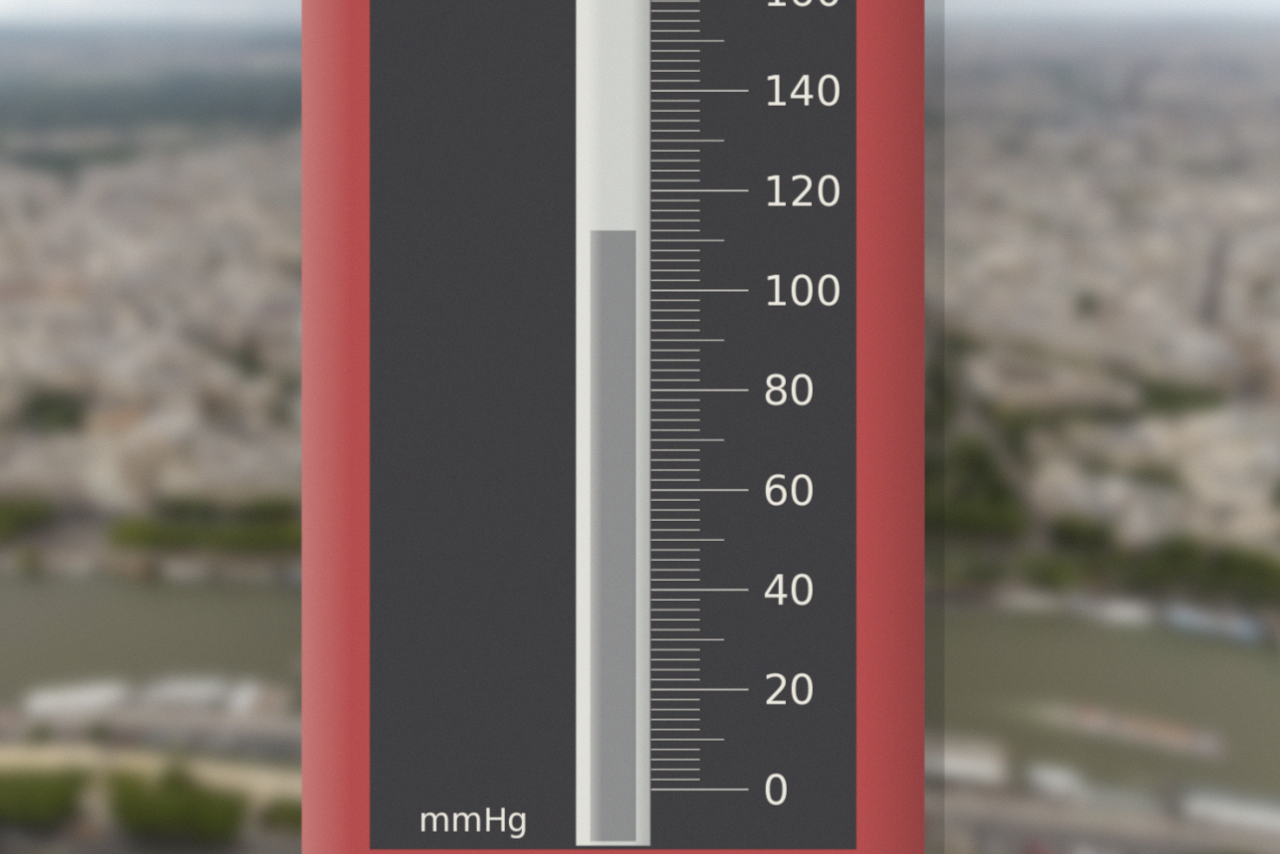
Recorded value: 112 mmHg
